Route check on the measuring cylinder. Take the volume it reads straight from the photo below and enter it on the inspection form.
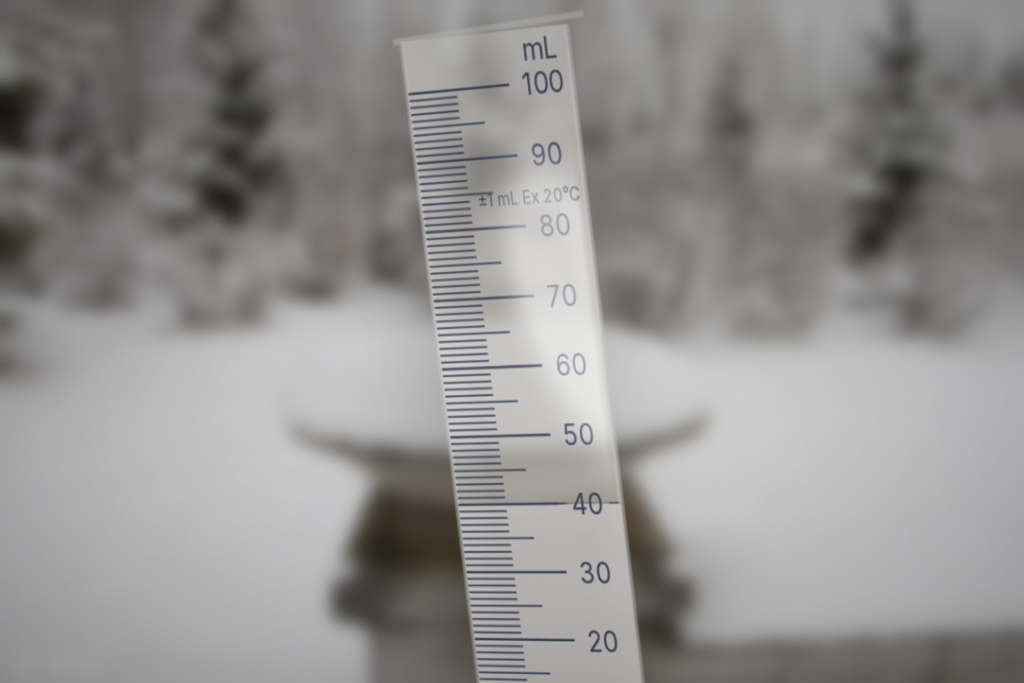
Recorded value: 40 mL
